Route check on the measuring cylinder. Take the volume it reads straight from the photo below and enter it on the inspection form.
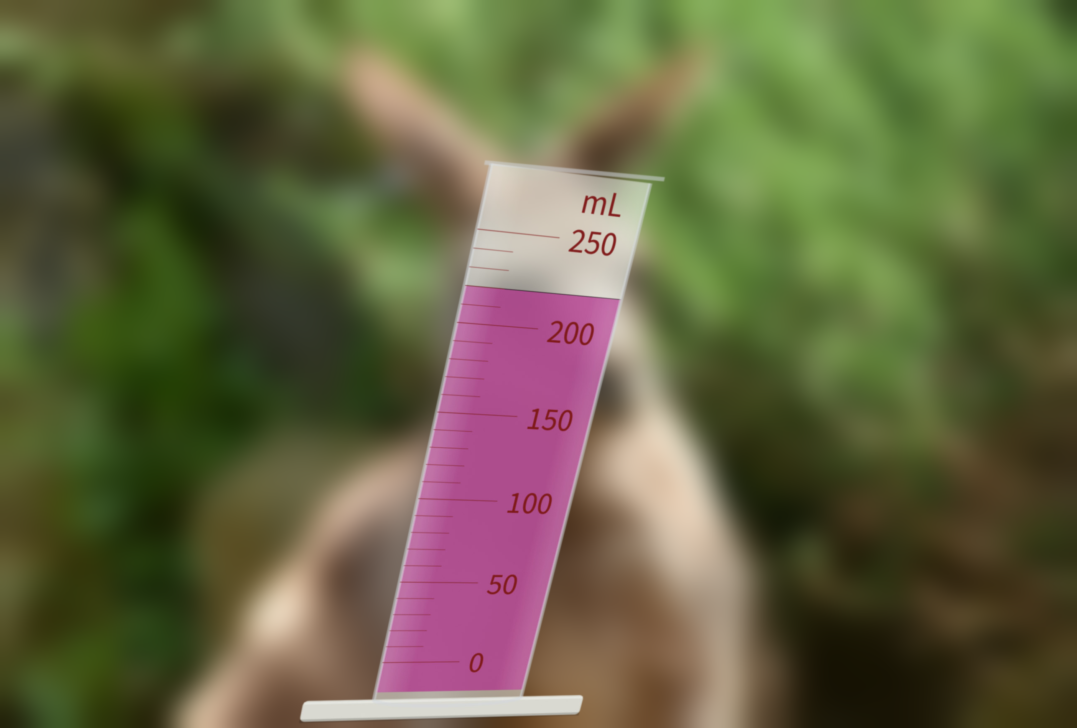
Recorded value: 220 mL
